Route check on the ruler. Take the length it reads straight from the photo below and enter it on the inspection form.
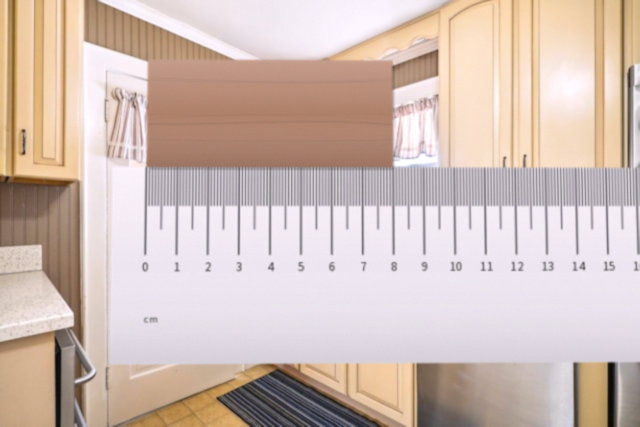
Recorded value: 8 cm
